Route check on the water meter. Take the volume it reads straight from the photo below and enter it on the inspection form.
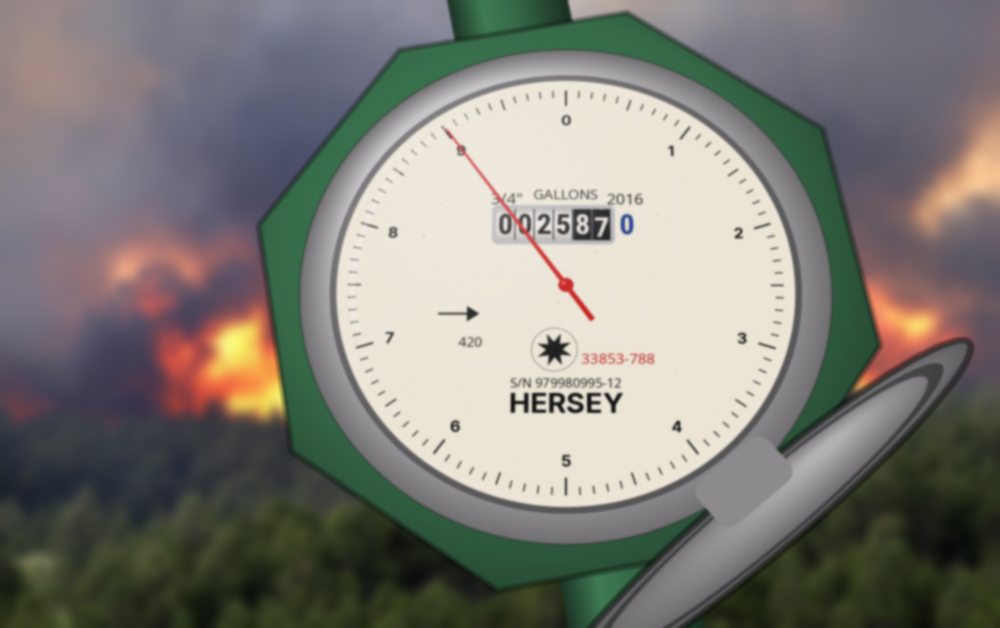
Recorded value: 25869.0 gal
